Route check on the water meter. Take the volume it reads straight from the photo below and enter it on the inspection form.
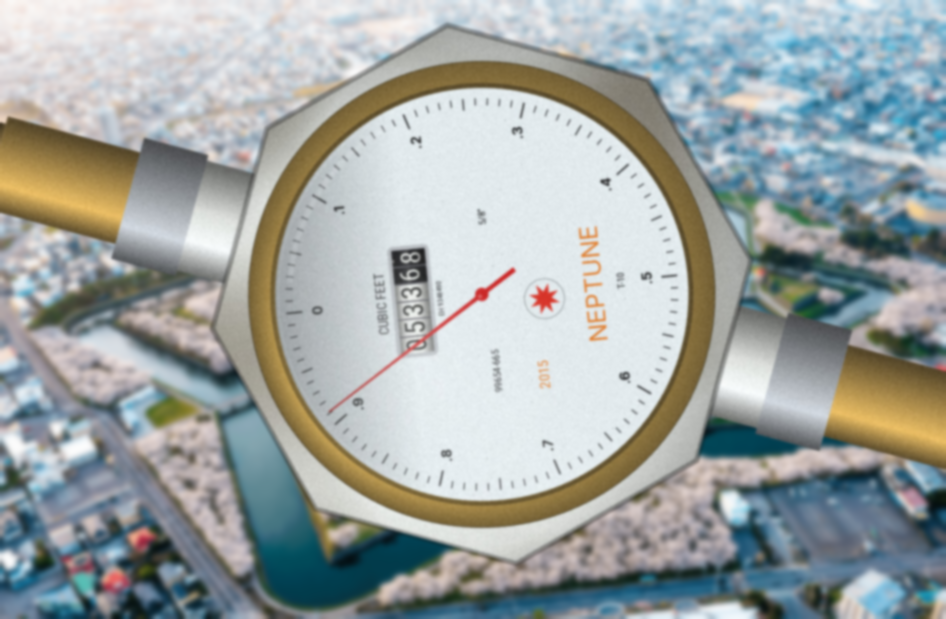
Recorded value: 53367.91 ft³
